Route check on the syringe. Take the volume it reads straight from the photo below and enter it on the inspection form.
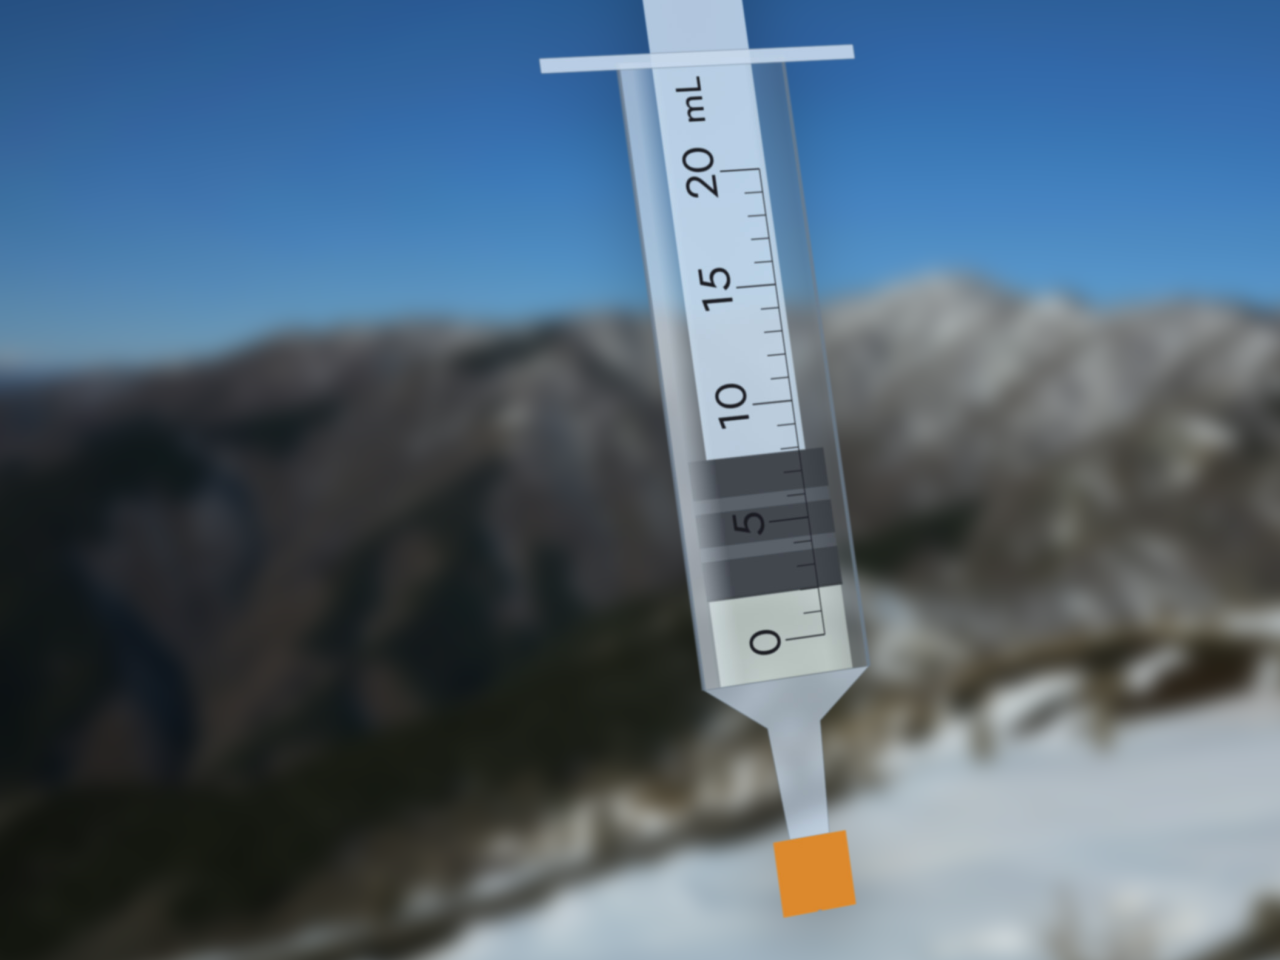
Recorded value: 2 mL
